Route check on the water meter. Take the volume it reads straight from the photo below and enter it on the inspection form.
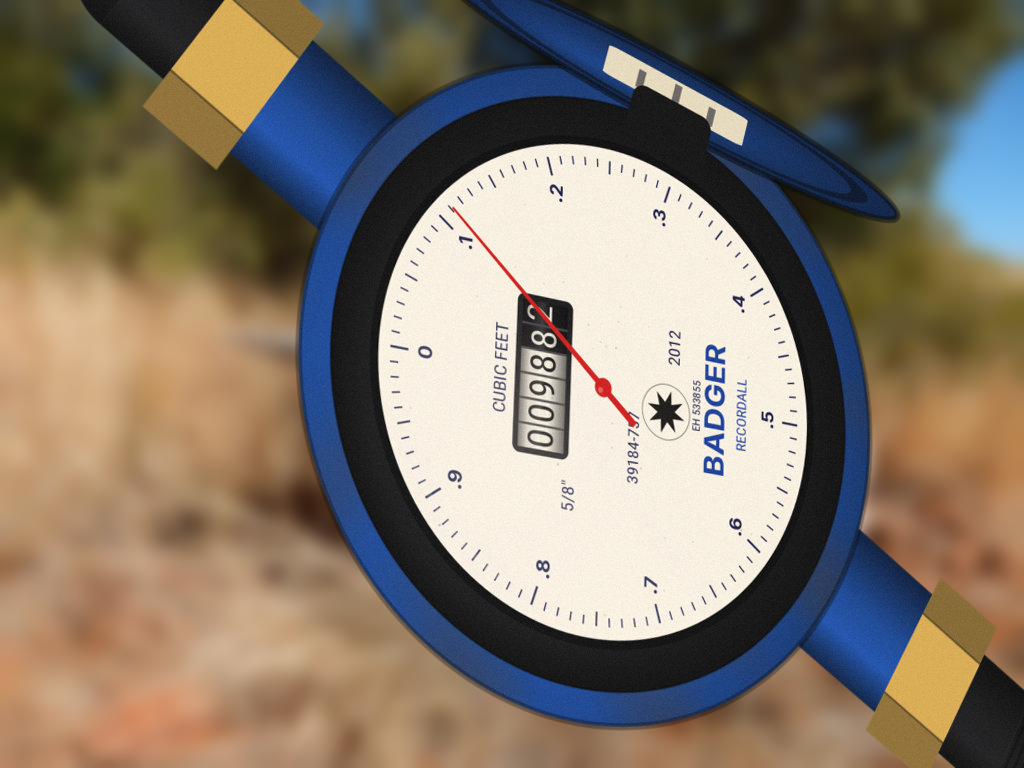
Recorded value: 9882.11 ft³
